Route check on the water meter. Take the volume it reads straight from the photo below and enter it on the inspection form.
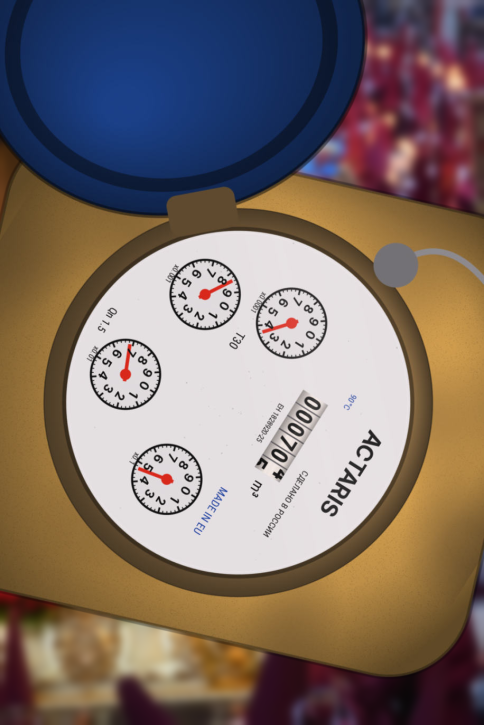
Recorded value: 704.4683 m³
